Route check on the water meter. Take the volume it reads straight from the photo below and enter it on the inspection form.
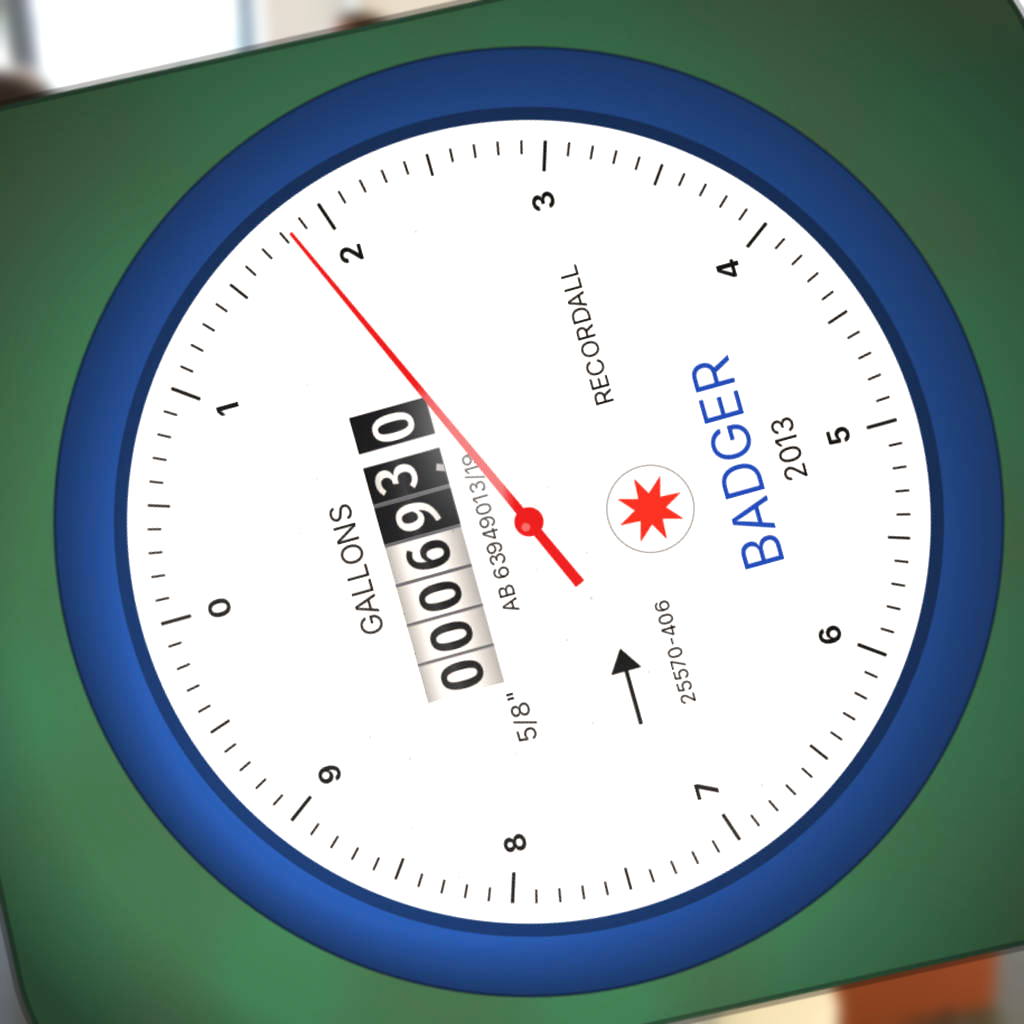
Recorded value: 6931.8 gal
